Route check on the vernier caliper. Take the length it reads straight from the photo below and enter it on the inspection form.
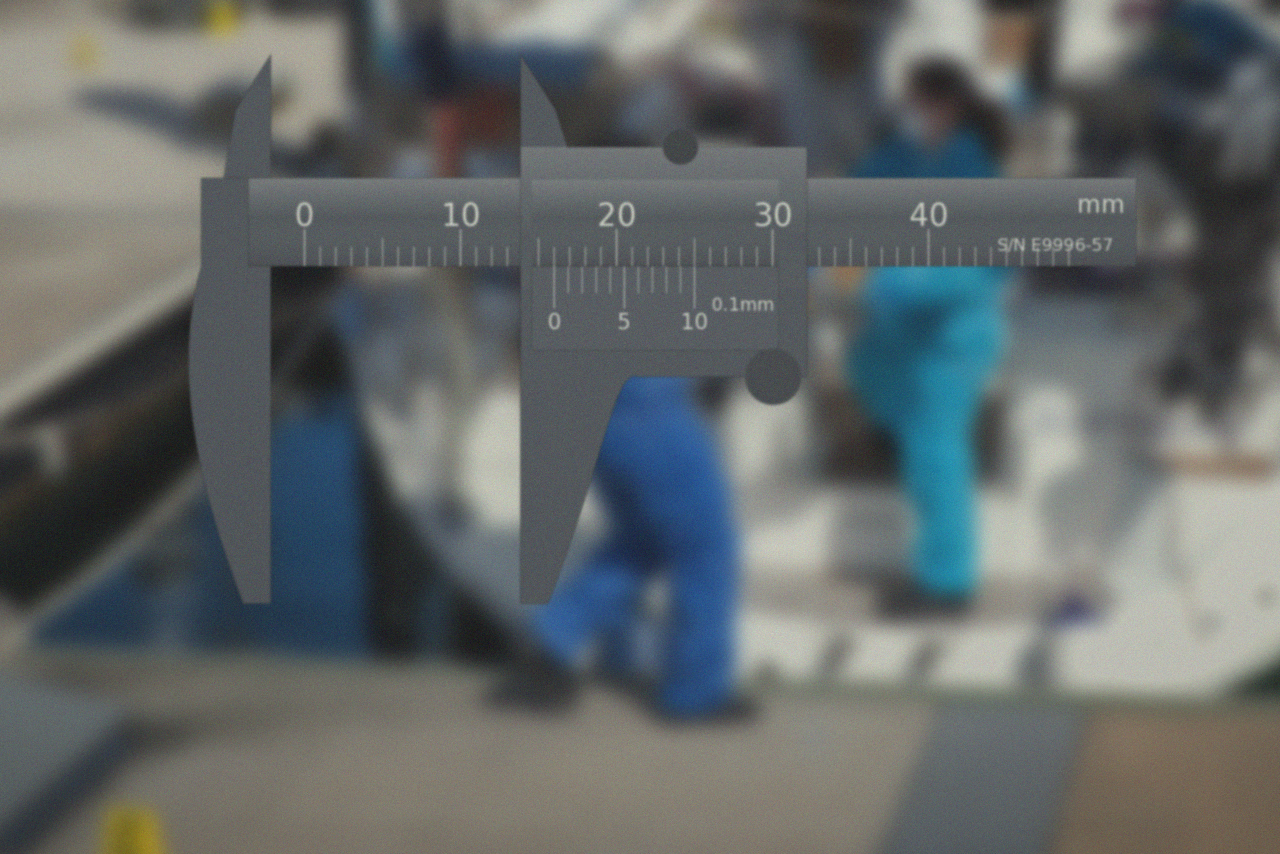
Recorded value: 16.0 mm
